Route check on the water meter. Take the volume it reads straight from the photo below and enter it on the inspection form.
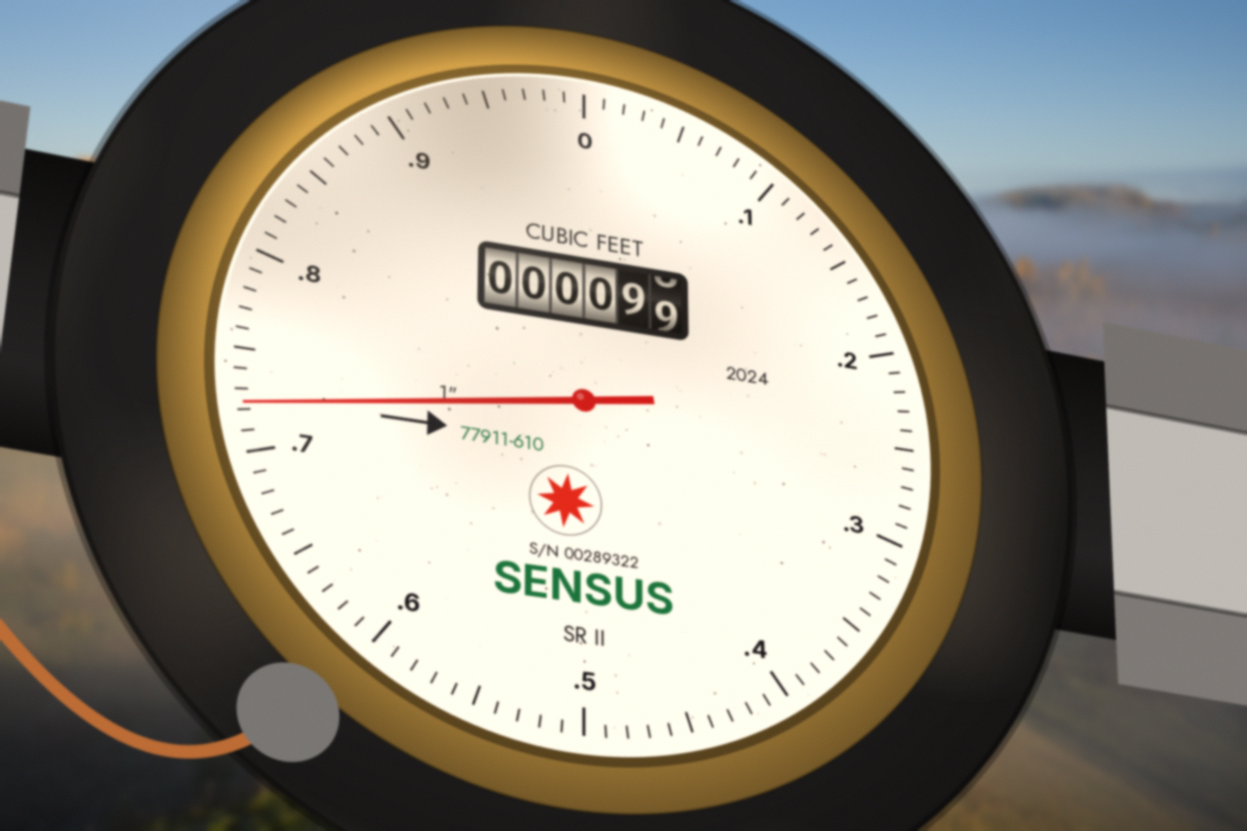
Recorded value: 98.72 ft³
